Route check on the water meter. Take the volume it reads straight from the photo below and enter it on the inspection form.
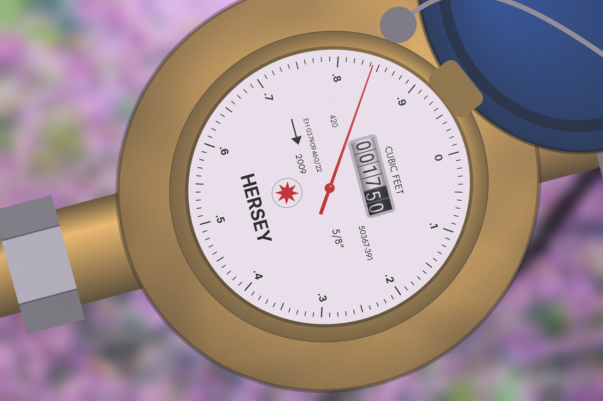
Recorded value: 1749.84 ft³
